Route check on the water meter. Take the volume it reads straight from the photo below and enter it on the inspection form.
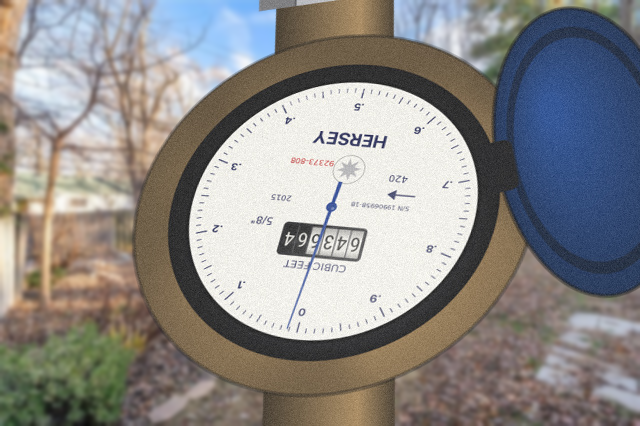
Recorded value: 643664.01 ft³
